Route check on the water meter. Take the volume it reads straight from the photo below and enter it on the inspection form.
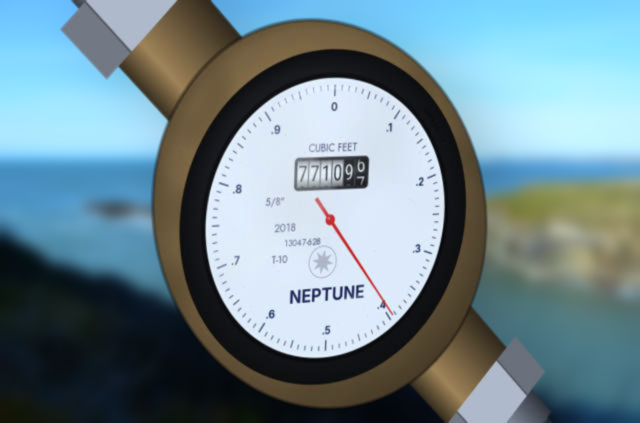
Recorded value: 771096.39 ft³
